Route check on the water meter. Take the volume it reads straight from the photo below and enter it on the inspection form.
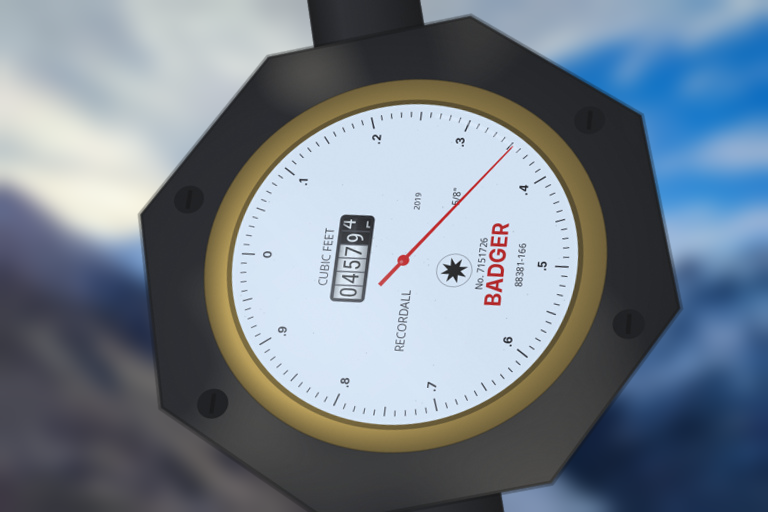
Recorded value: 45794.35 ft³
